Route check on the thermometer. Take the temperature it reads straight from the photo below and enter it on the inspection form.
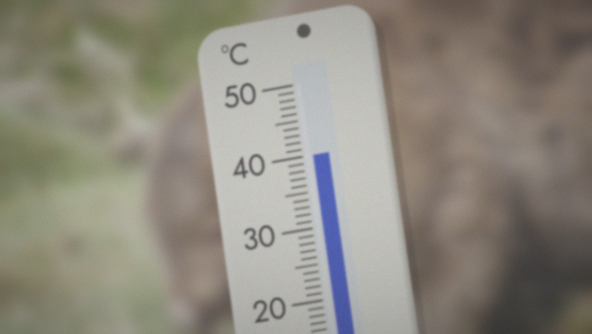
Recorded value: 40 °C
